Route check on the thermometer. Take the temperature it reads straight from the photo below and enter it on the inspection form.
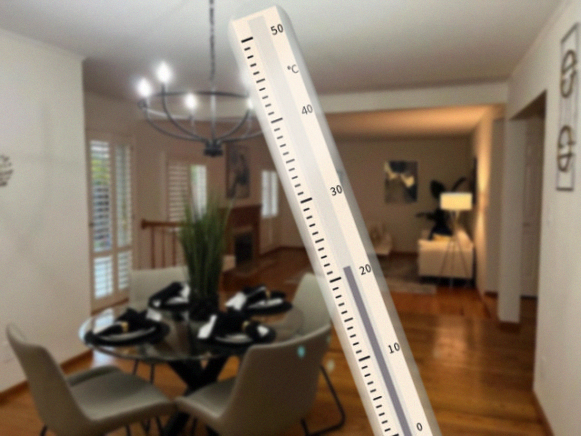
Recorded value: 21 °C
